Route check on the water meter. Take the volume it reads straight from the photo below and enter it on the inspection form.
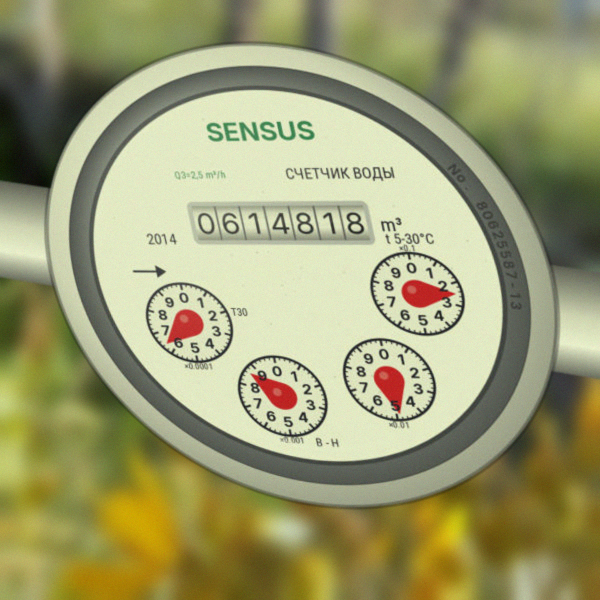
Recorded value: 614818.2486 m³
